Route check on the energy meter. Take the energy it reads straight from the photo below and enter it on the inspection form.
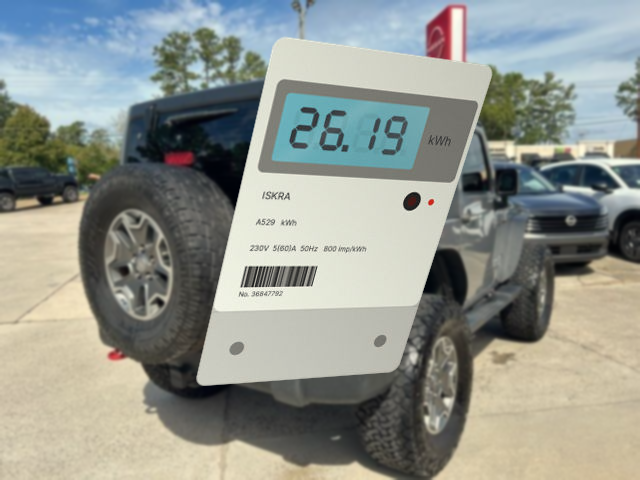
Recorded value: 26.19 kWh
